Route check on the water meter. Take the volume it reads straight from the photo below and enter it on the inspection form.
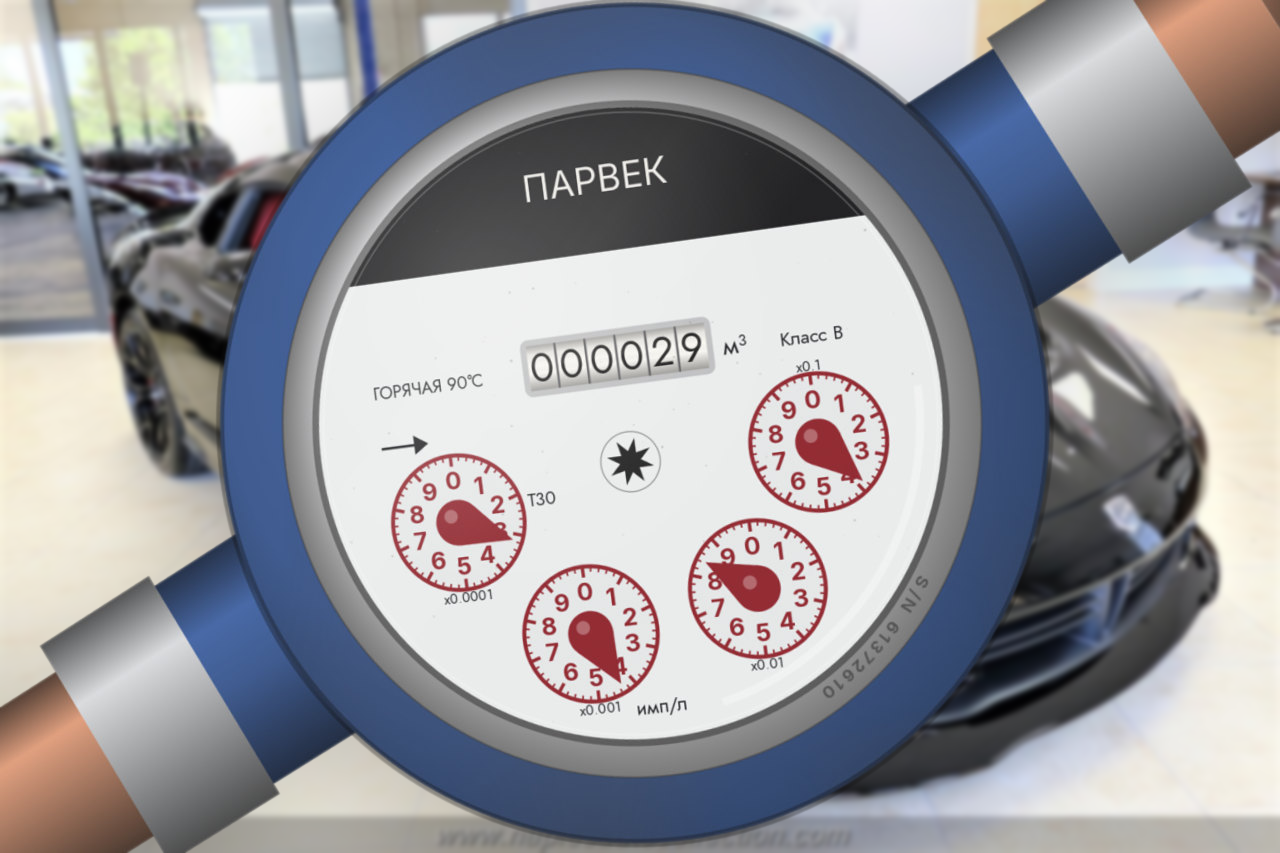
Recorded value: 29.3843 m³
